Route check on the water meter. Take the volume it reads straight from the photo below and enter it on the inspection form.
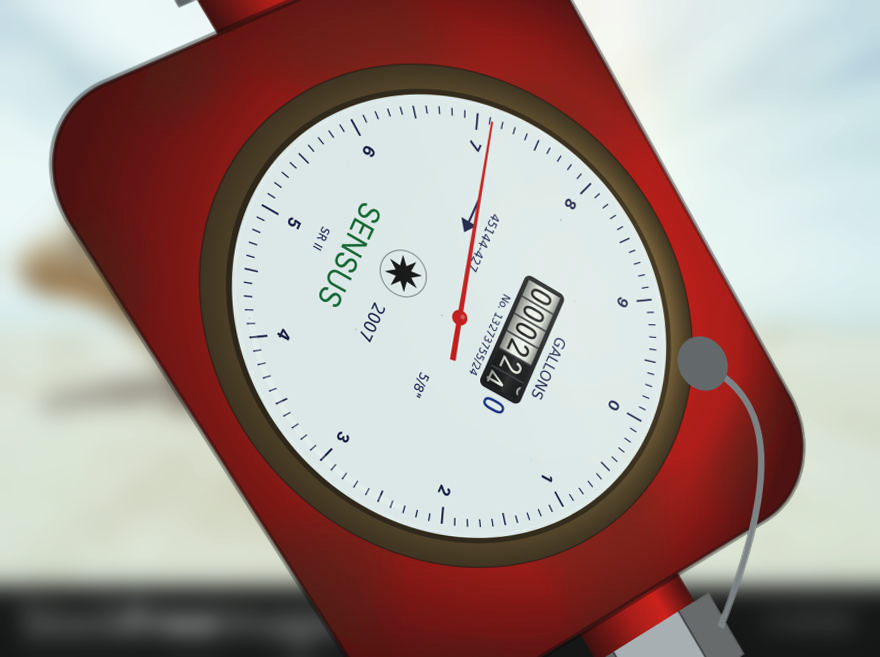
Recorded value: 2237.1 gal
